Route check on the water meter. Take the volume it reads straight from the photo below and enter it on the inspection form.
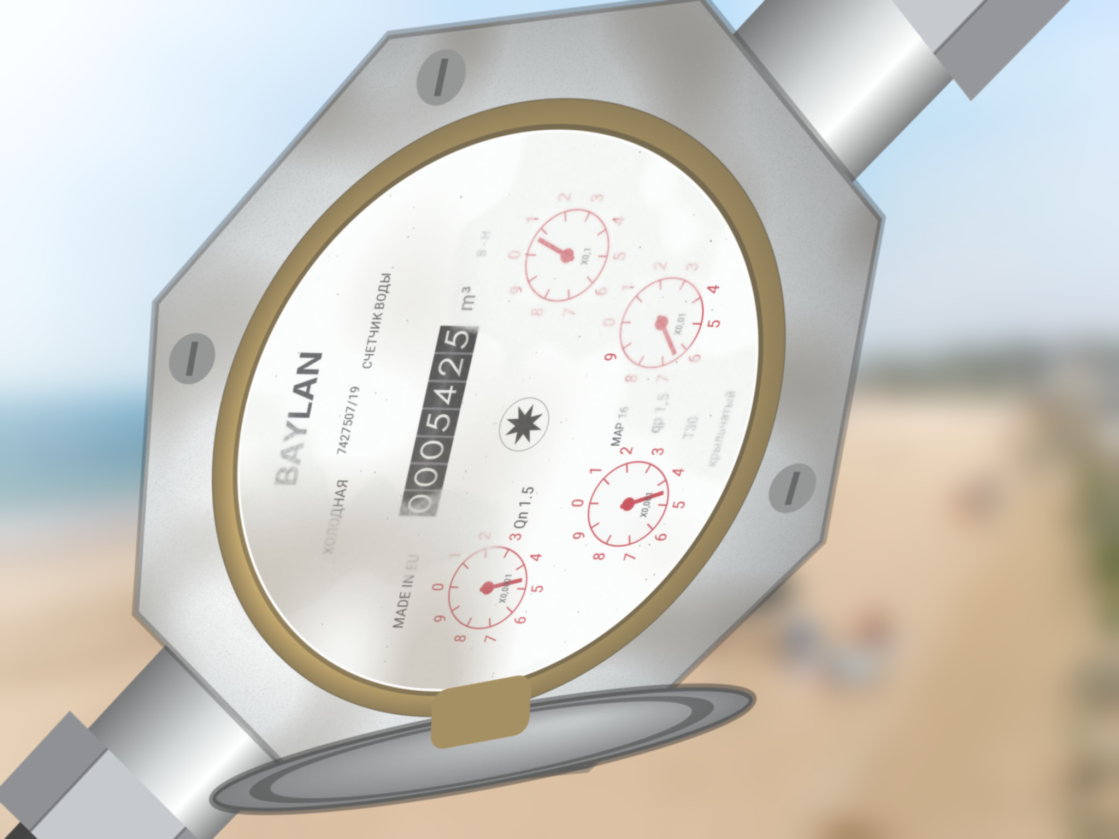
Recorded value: 5425.0644 m³
